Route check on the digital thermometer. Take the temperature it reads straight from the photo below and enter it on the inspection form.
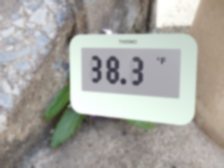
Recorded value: 38.3 °F
